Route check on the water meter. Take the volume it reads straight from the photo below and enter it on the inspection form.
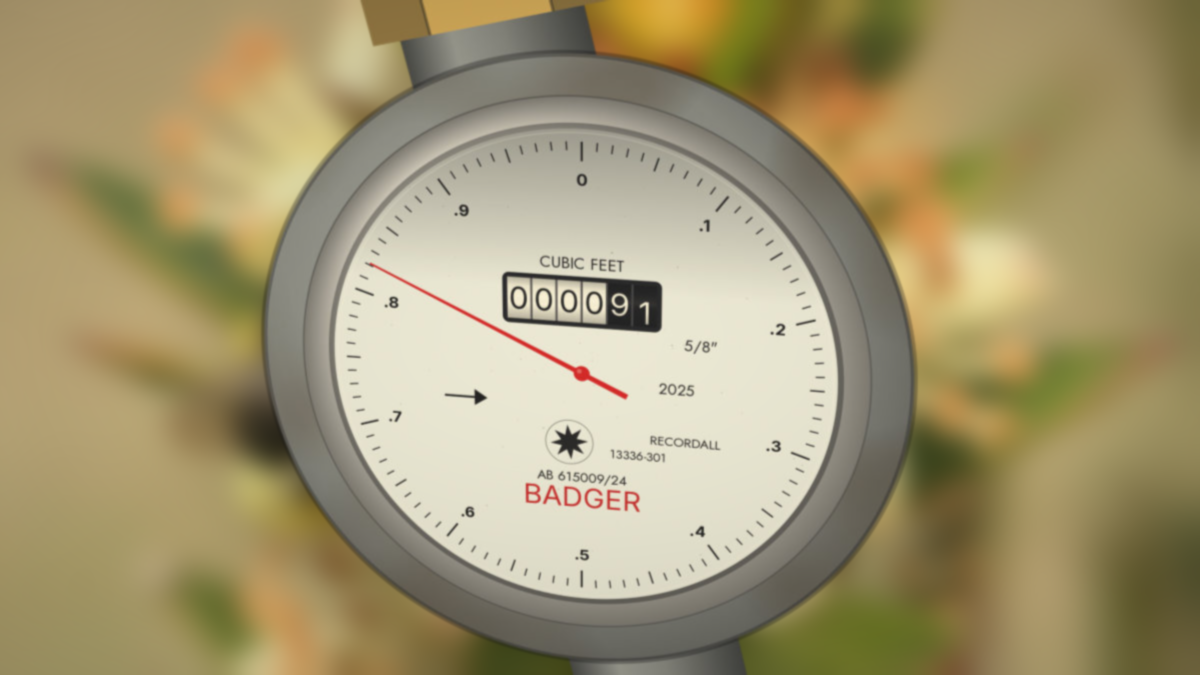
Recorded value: 90.82 ft³
